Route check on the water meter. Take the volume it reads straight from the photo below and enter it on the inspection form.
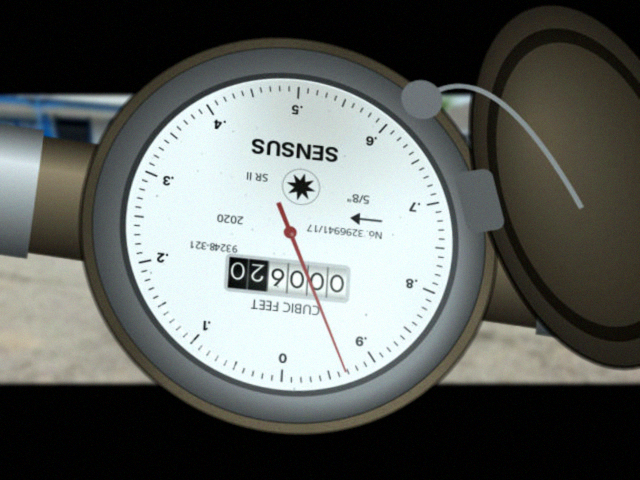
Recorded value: 619.93 ft³
